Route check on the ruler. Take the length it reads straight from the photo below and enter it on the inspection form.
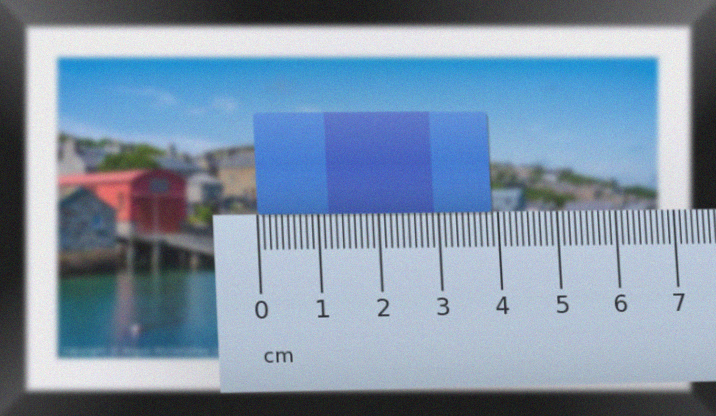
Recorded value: 3.9 cm
